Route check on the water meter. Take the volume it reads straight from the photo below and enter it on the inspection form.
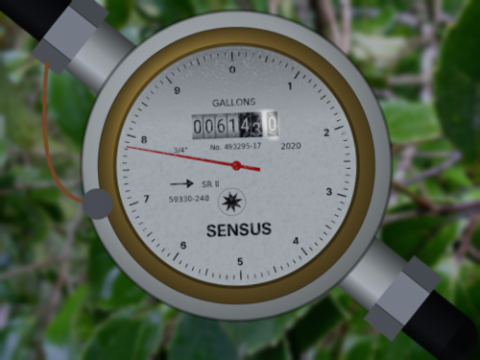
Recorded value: 61427.8 gal
